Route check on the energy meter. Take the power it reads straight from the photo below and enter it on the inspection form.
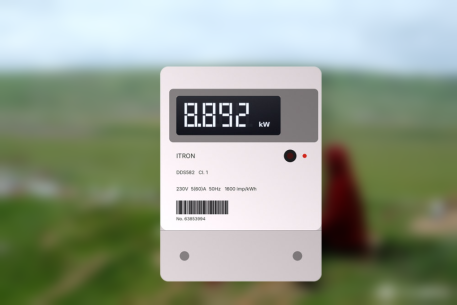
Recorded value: 8.892 kW
